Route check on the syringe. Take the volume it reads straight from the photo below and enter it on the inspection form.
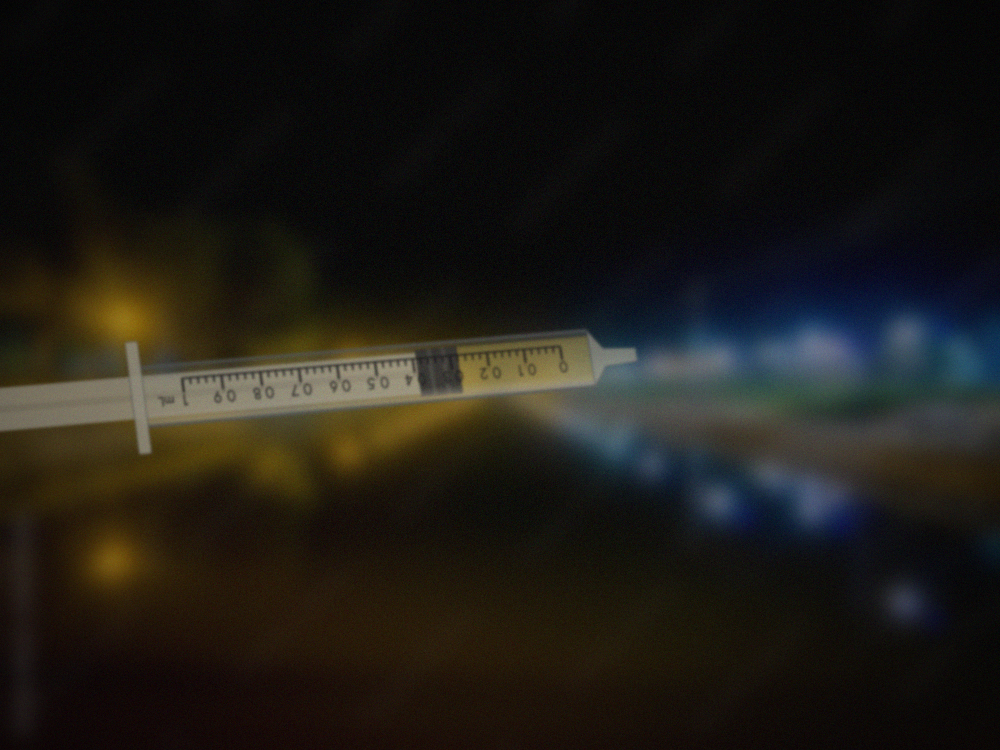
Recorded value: 0.28 mL
